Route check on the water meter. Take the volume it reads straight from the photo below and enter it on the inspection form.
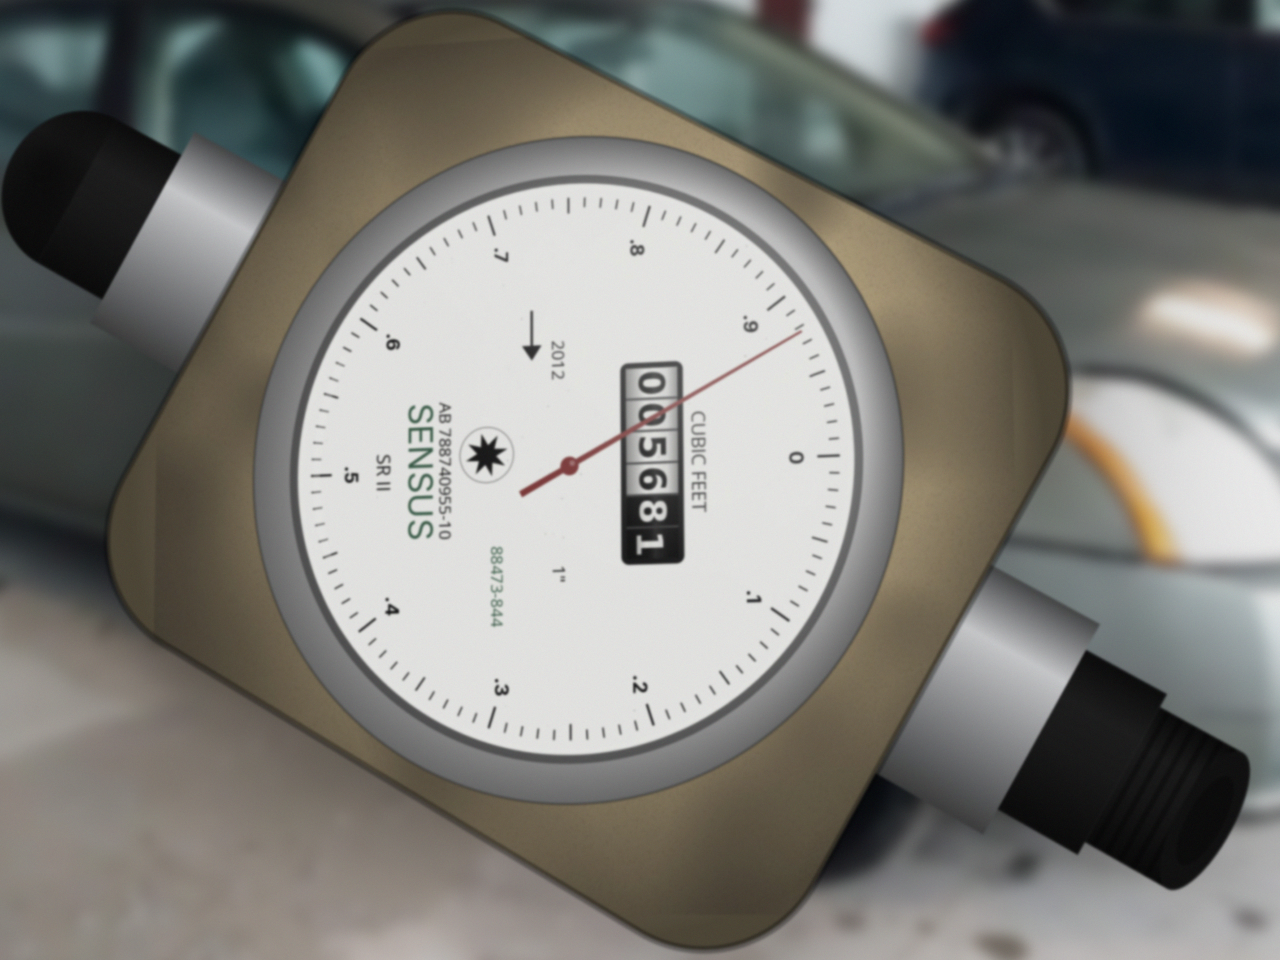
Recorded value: 5680.92 ft³
